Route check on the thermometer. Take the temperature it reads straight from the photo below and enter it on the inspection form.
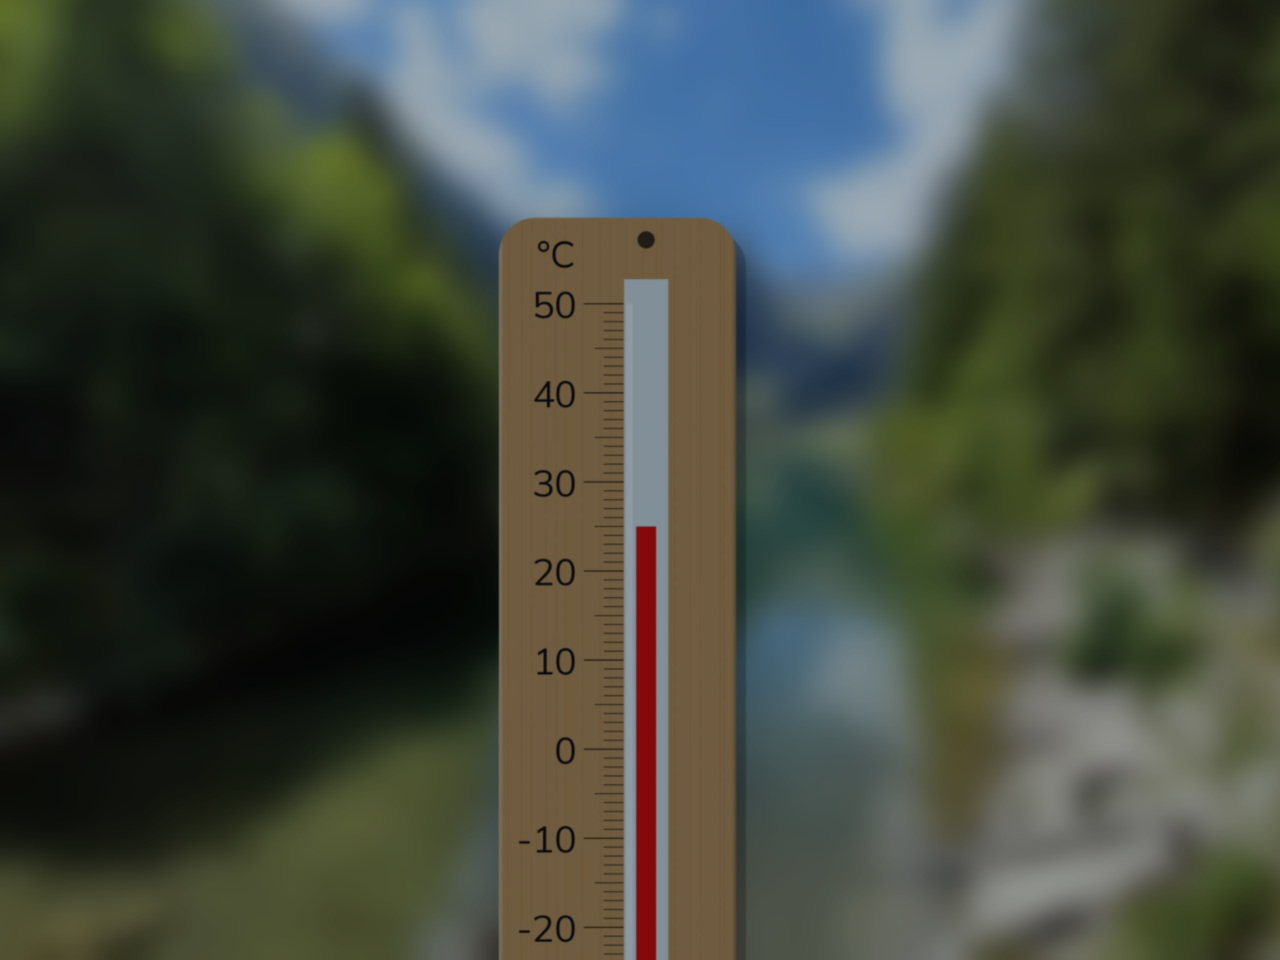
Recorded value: 25 °C
